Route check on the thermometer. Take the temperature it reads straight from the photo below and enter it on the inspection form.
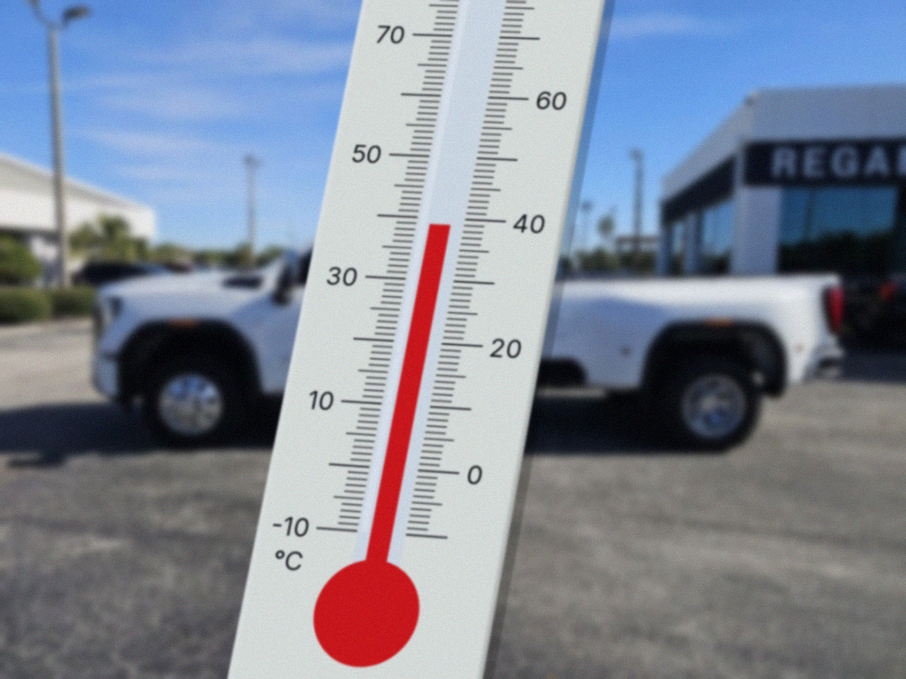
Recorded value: 39 °C
